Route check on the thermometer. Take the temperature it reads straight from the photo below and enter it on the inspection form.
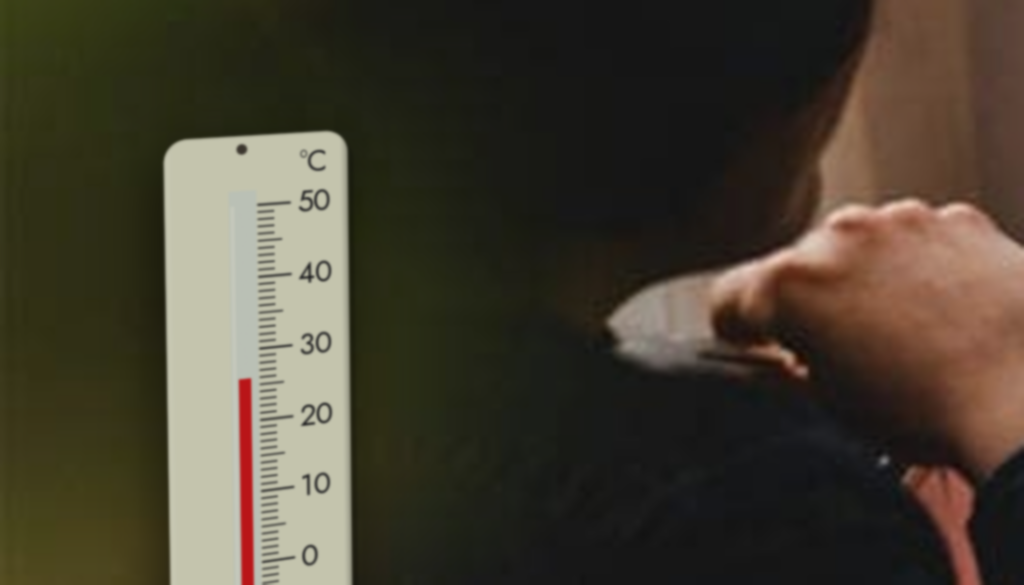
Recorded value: 26 °C
